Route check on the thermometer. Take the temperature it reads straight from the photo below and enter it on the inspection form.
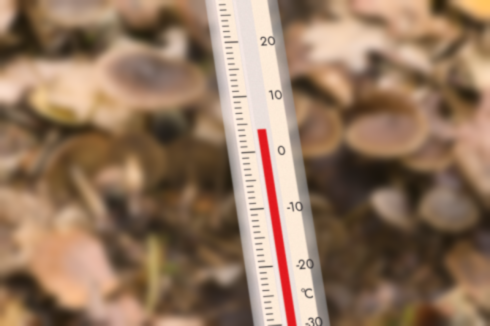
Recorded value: 4 °C
